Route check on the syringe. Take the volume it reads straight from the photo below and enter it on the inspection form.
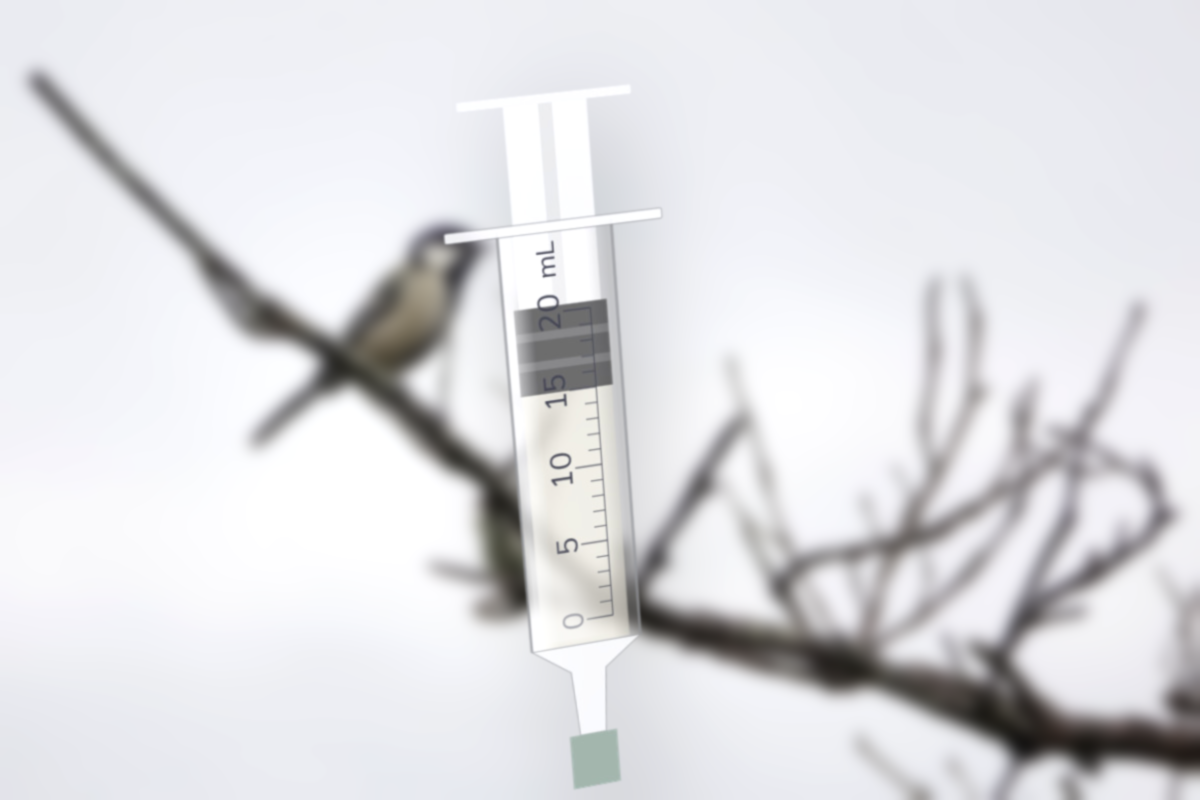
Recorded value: 15 mL
